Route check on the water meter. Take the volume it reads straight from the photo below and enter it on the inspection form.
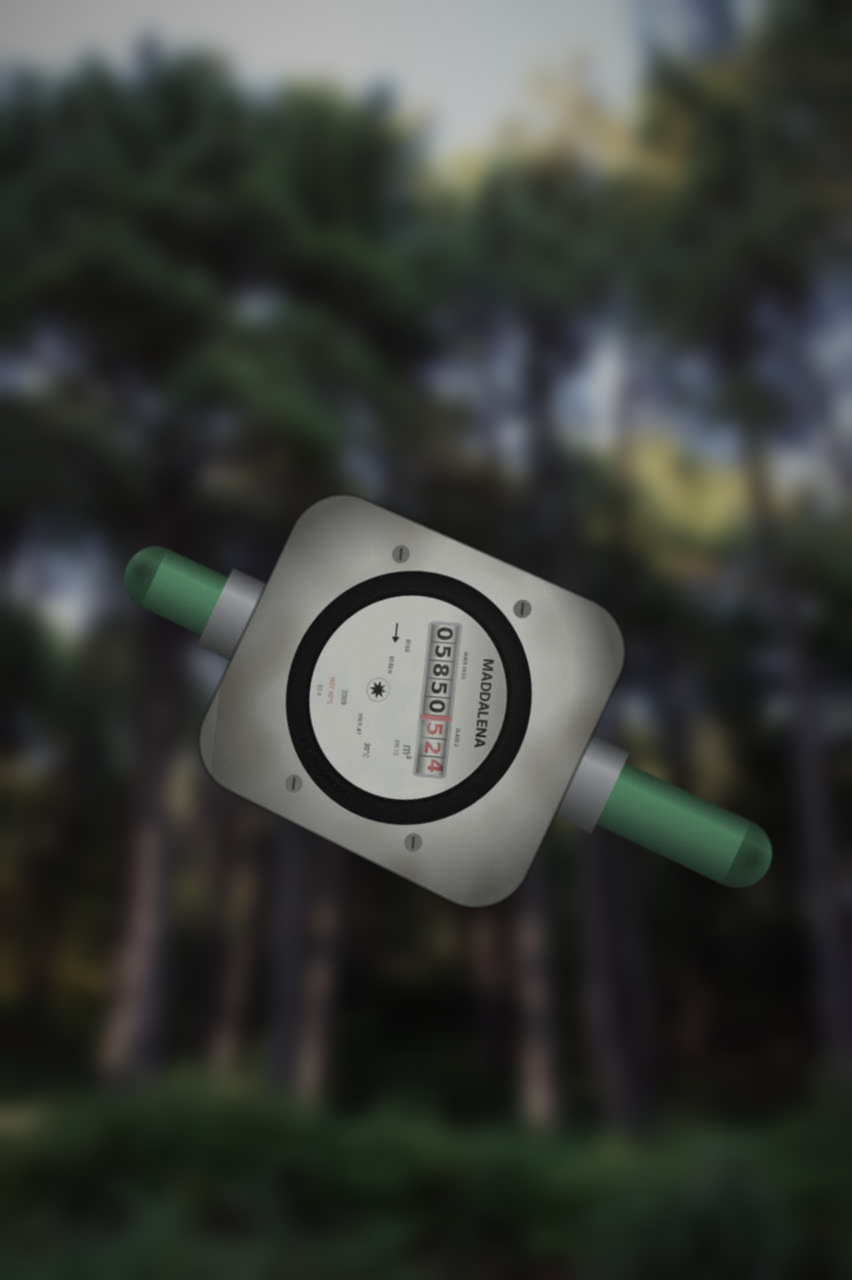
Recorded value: 5850.524 m³
